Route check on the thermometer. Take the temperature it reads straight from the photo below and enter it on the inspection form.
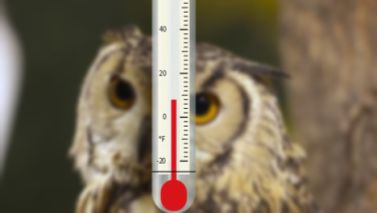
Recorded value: 8 °F
